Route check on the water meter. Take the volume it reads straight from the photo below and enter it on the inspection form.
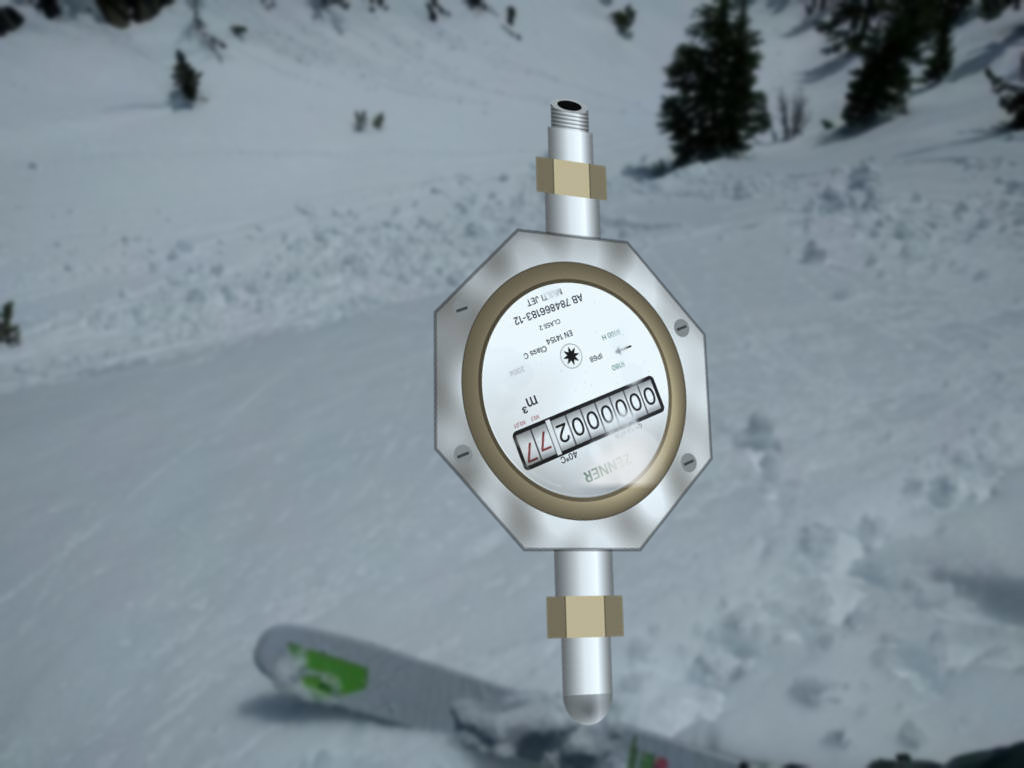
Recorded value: 2.77 m³
